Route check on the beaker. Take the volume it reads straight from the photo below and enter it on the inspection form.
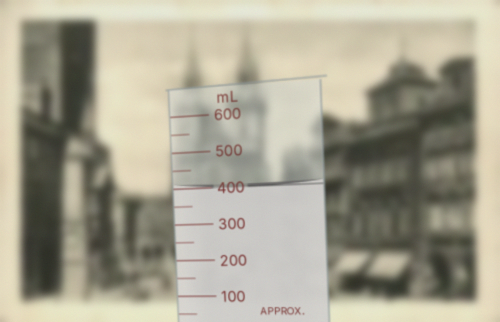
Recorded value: 400 mL
